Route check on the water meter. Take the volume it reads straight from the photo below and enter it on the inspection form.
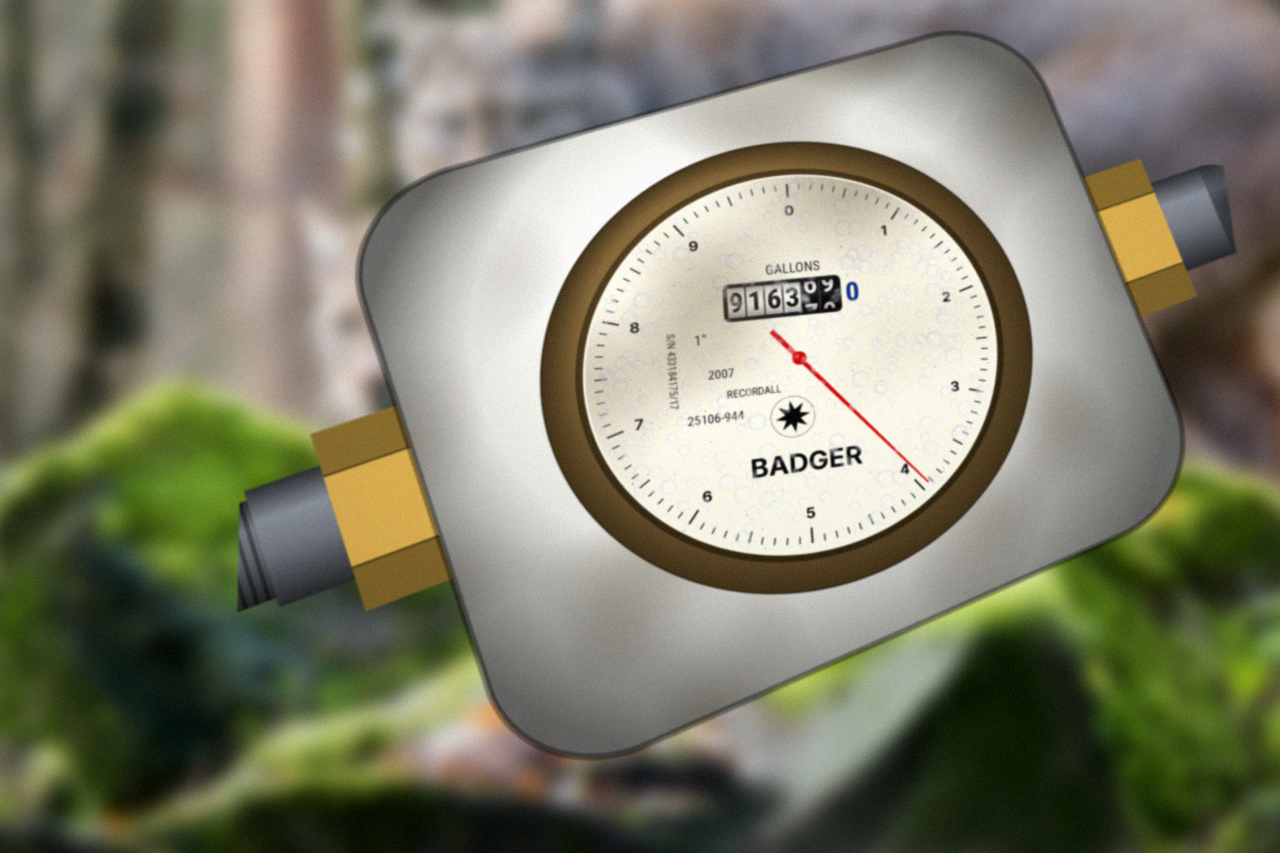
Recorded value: 9163693.9 gal
